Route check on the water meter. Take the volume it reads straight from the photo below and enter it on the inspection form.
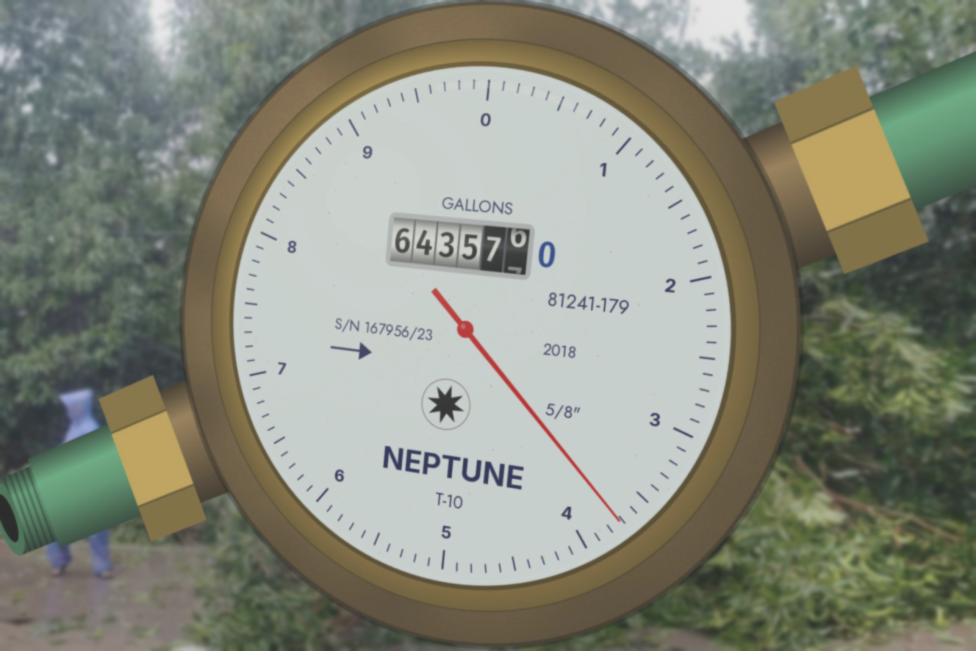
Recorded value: 6435763.7 gal
